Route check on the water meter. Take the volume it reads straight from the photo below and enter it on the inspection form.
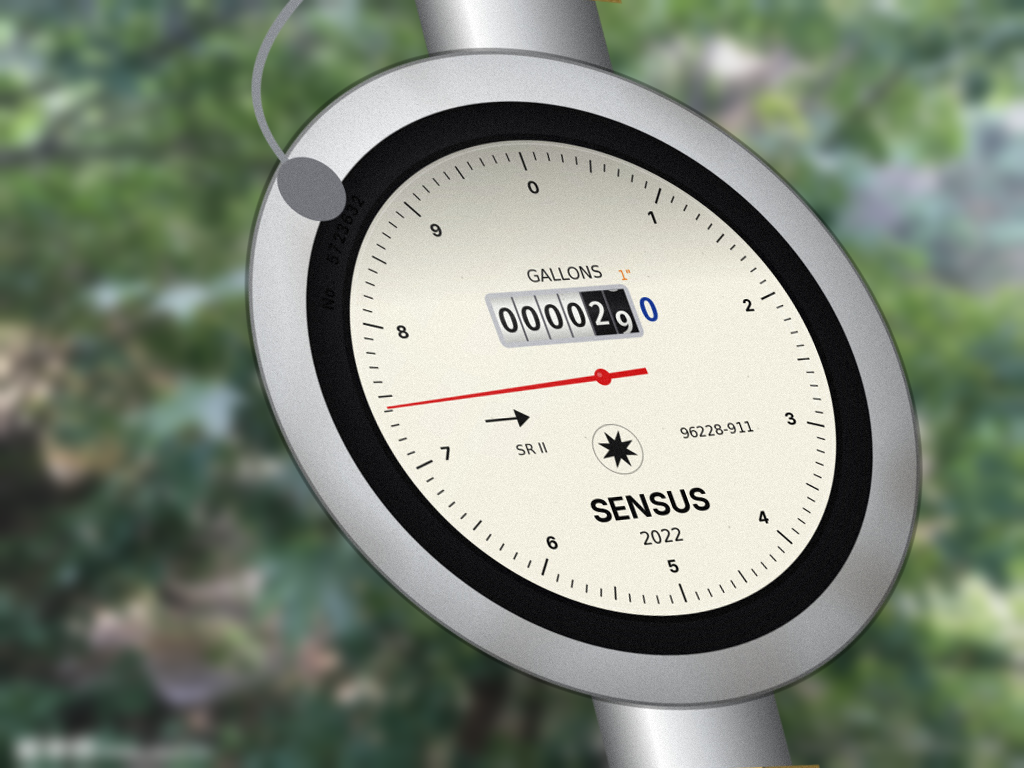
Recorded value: 287.4 gal
